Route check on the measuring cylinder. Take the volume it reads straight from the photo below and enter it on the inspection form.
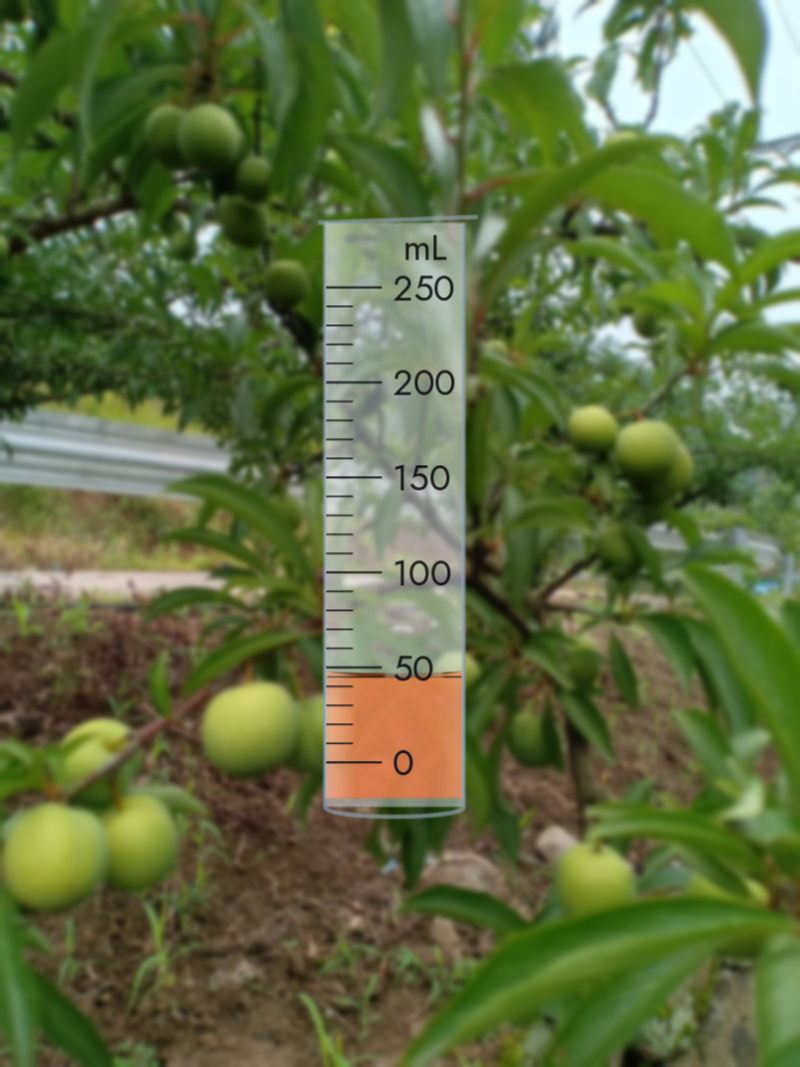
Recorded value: 45 mL
